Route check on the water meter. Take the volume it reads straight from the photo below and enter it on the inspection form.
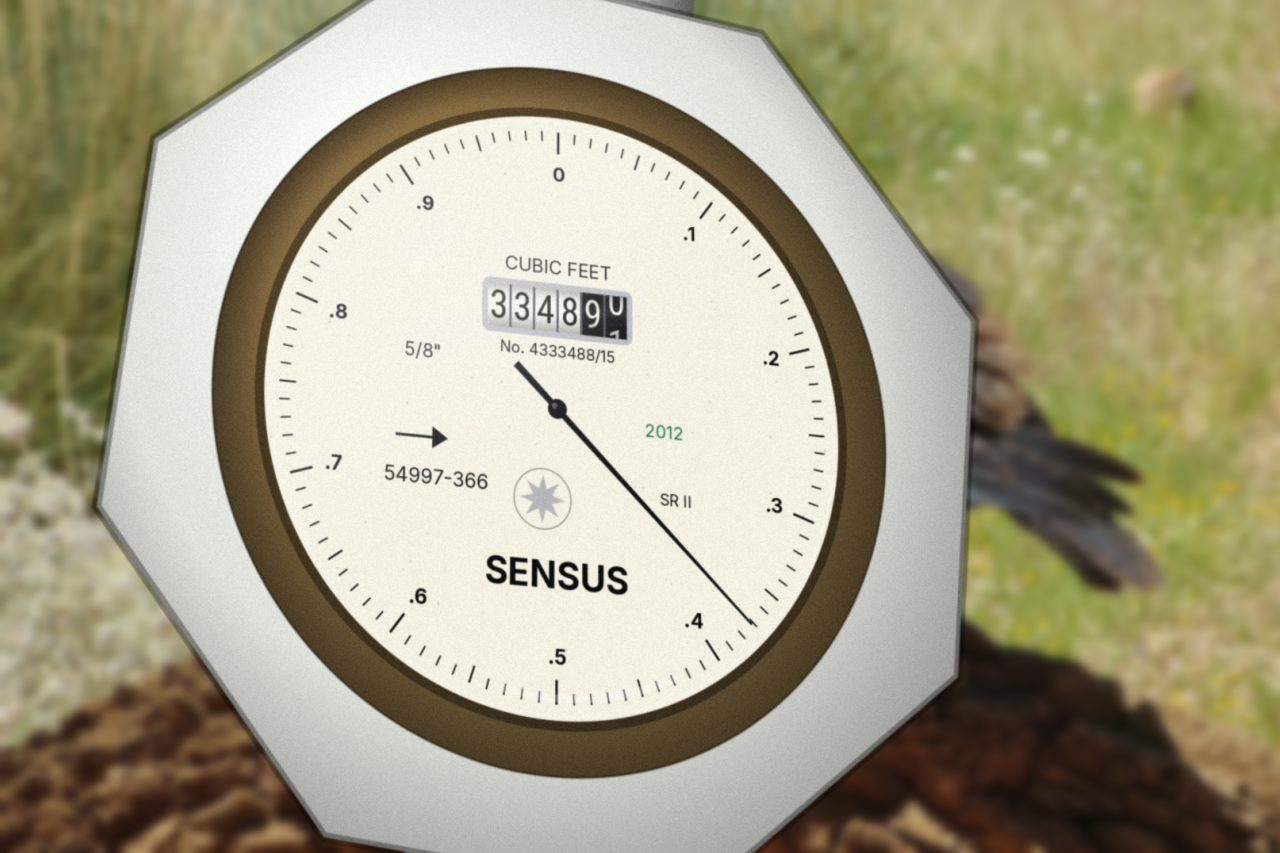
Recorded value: 334890.37 ft³
